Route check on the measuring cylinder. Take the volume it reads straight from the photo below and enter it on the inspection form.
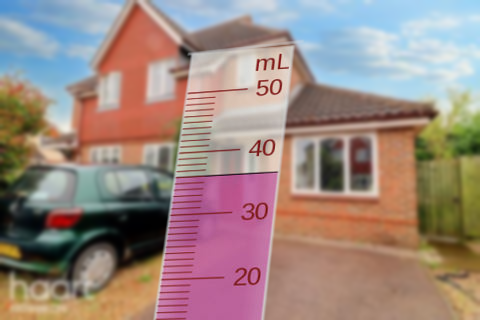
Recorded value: 36 mL
